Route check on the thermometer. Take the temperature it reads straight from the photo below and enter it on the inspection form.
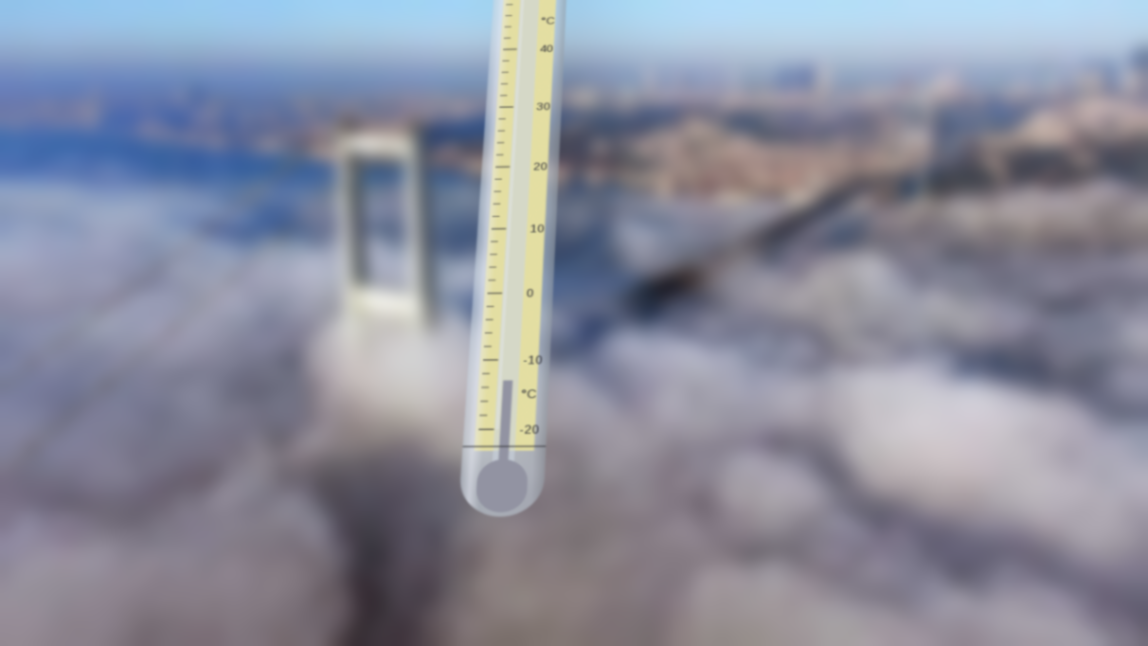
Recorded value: -13 °C
